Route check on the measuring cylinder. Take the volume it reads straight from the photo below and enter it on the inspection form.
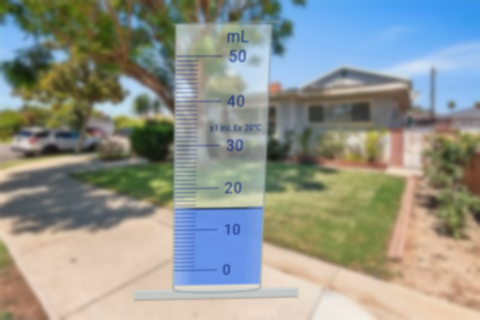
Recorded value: 15 mL
